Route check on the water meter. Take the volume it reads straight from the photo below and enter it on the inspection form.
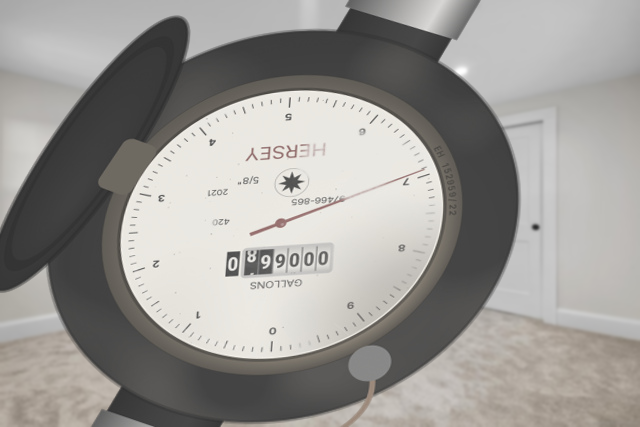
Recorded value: 6676.9 gal
